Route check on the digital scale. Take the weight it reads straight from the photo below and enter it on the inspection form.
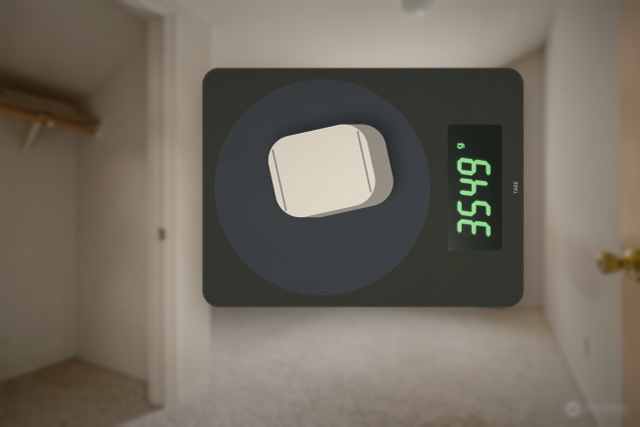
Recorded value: 3549 g
